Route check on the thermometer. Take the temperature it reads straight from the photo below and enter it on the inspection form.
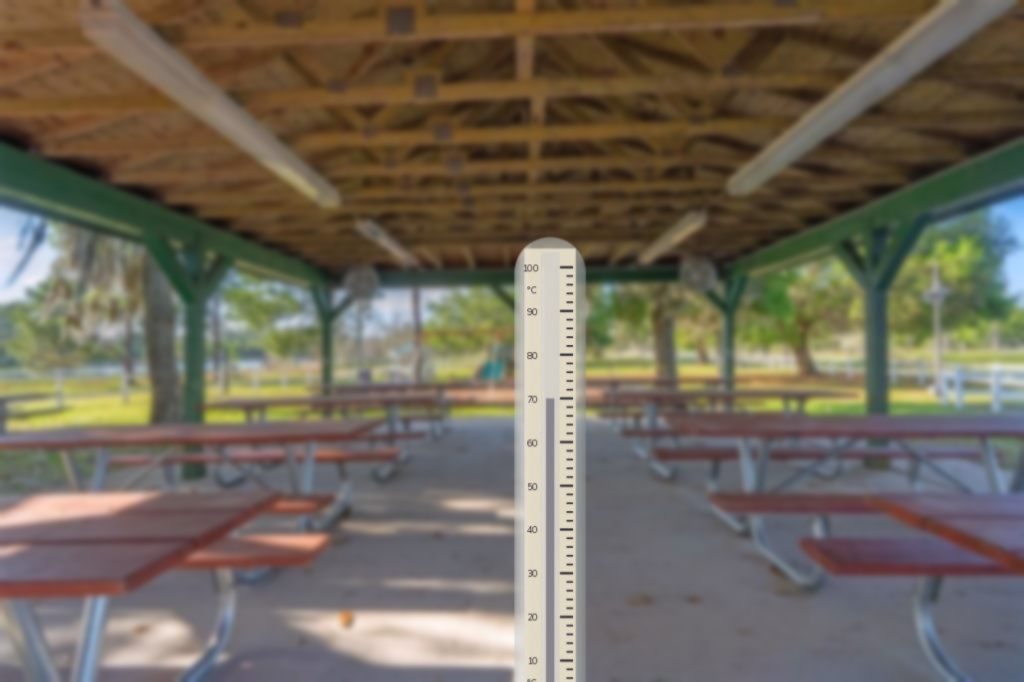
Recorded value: 70 °C
